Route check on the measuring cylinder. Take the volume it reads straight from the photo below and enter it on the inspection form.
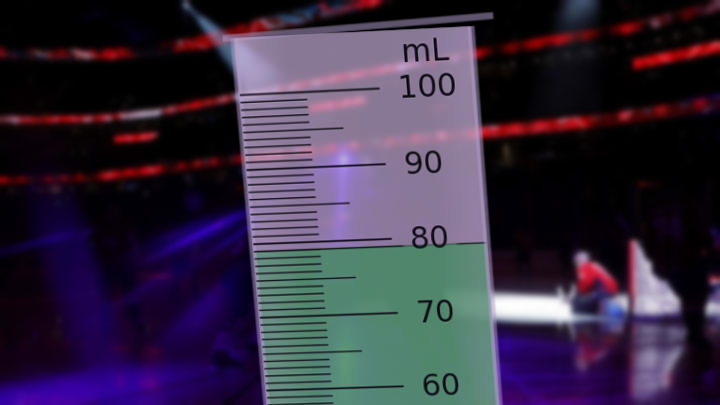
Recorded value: 79 mL
